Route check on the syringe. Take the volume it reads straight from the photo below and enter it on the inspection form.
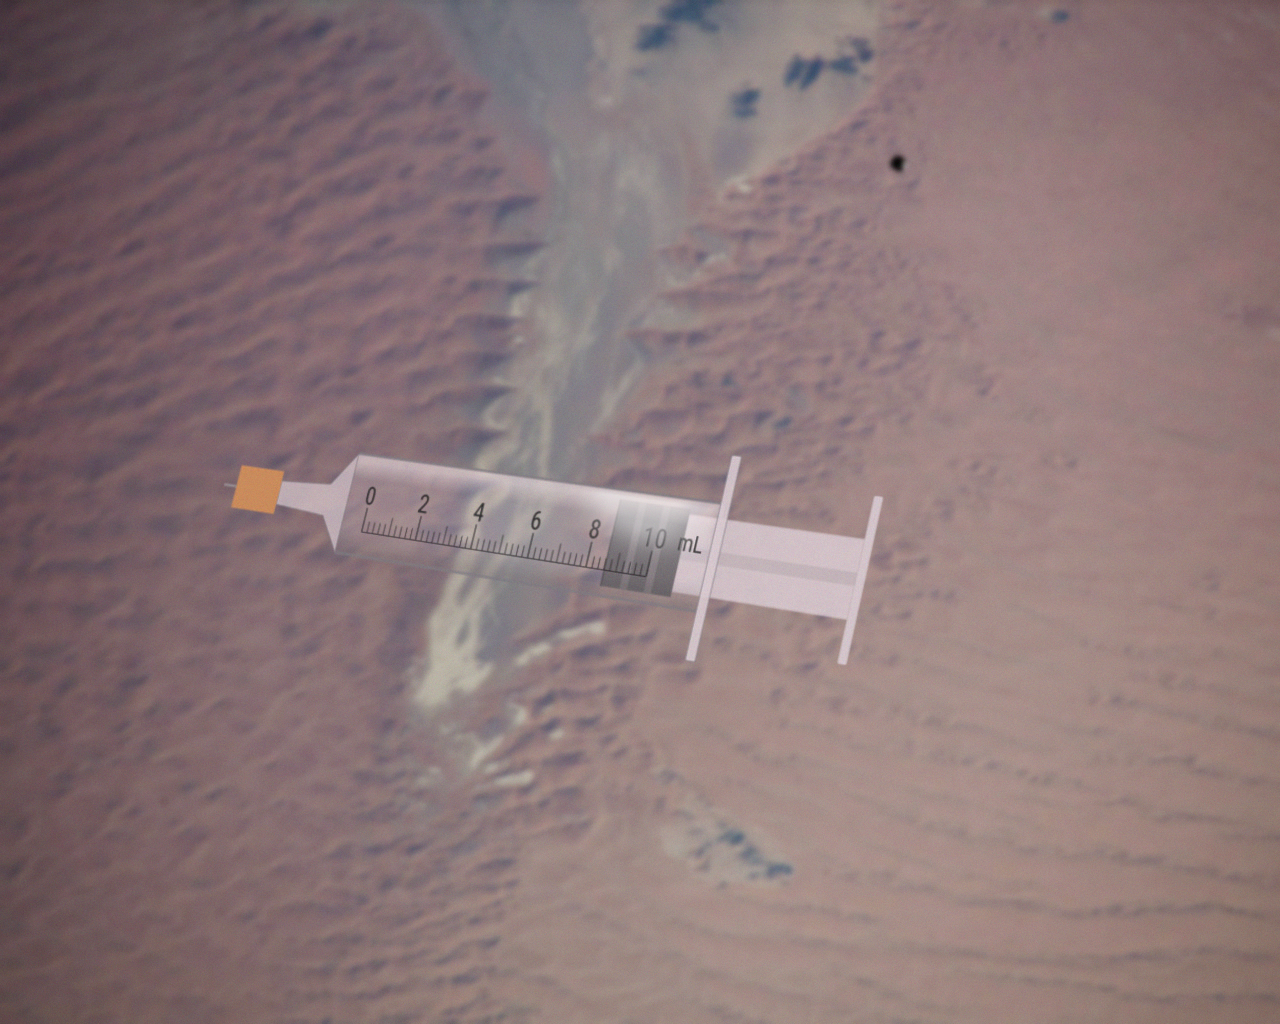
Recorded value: 8.6 mL
